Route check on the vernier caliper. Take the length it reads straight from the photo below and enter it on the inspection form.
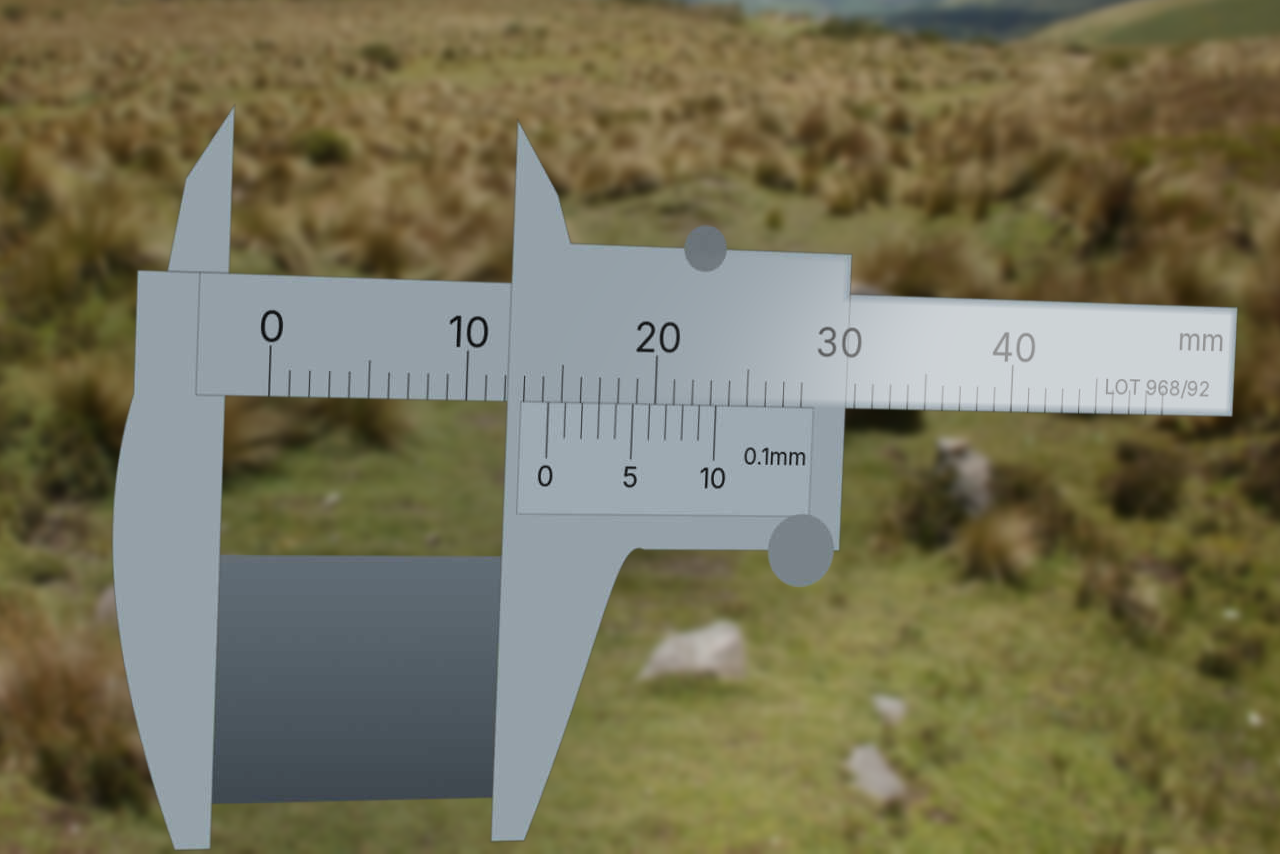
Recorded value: 14.3 mm
